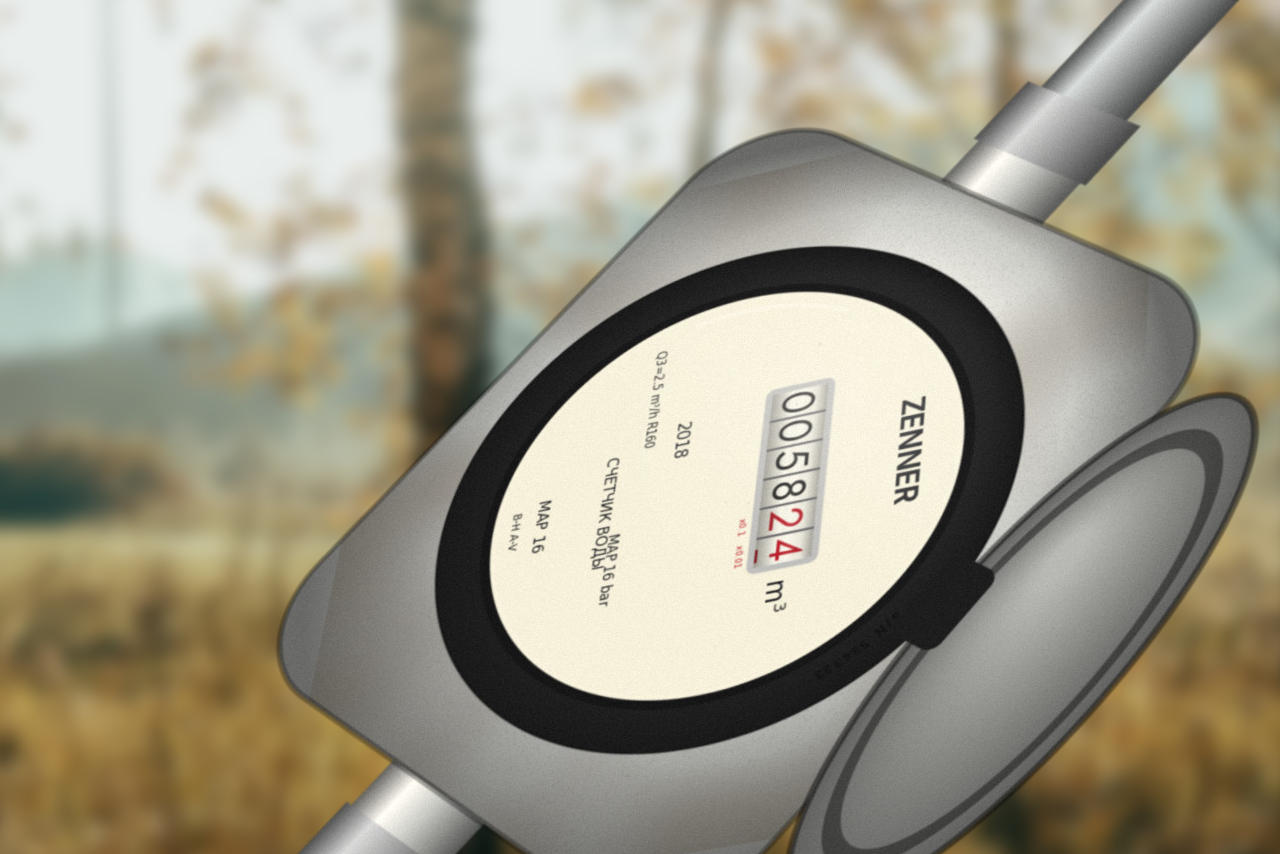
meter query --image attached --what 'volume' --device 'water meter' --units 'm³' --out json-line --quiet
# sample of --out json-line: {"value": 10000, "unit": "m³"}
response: {"value": 58.24, "unit": "m³"}
